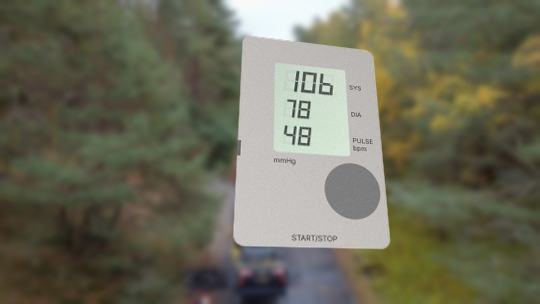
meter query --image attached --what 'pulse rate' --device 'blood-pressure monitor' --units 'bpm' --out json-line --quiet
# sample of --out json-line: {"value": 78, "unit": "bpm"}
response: {"value": 48, "unit": "bpm"}
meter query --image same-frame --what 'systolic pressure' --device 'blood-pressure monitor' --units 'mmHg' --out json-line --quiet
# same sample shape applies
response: {"value": 106, "unit": "mmHg"}
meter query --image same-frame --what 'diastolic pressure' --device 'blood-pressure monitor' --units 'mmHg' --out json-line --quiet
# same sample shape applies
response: {"value": 78, "unit": "mmHg"}
